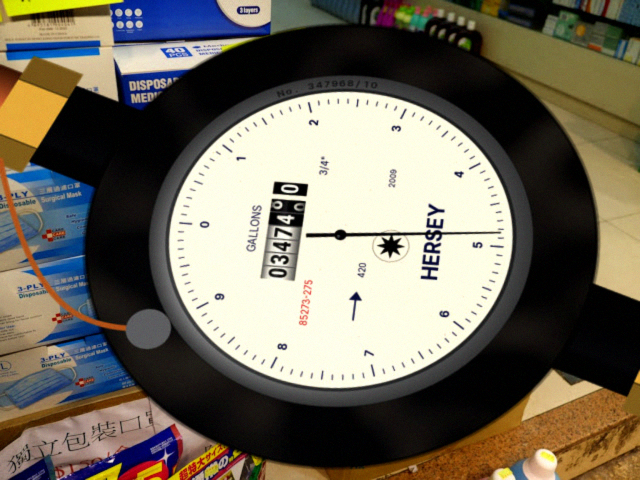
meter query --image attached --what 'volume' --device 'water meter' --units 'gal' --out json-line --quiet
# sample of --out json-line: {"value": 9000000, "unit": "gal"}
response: {"value": 347484.8, "unit": "gal"}
